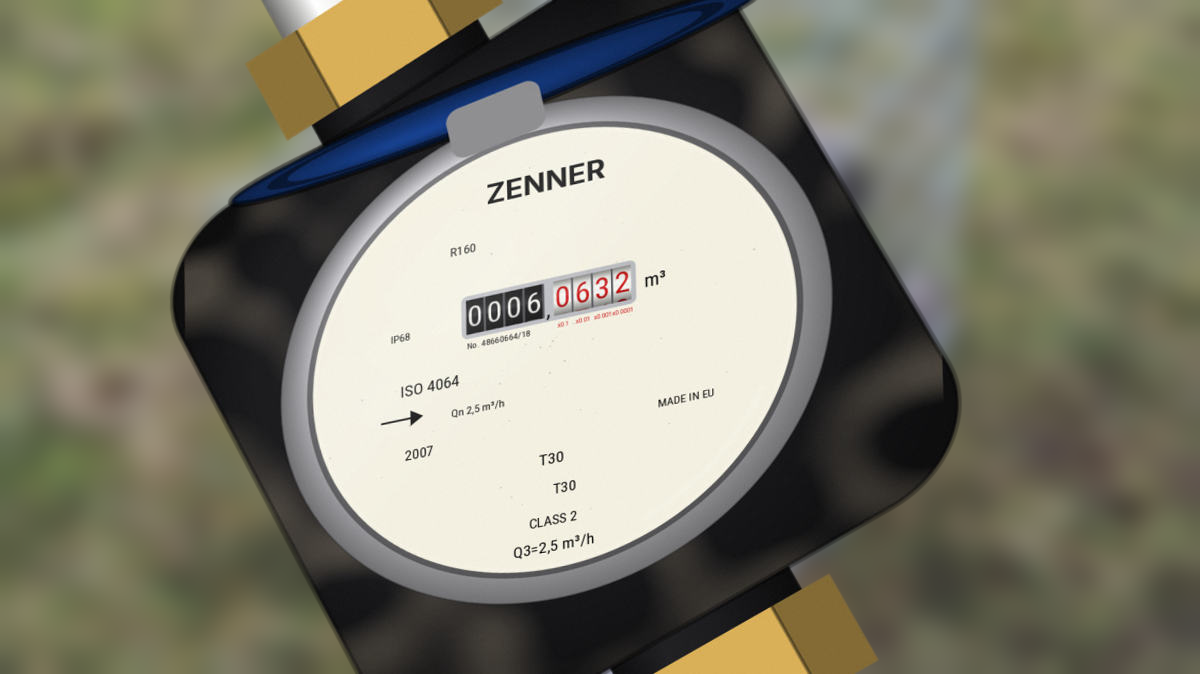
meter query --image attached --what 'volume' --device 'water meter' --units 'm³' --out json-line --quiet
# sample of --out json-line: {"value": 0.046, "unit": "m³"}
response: {"value": 6.0632, "unit": "m³"}
